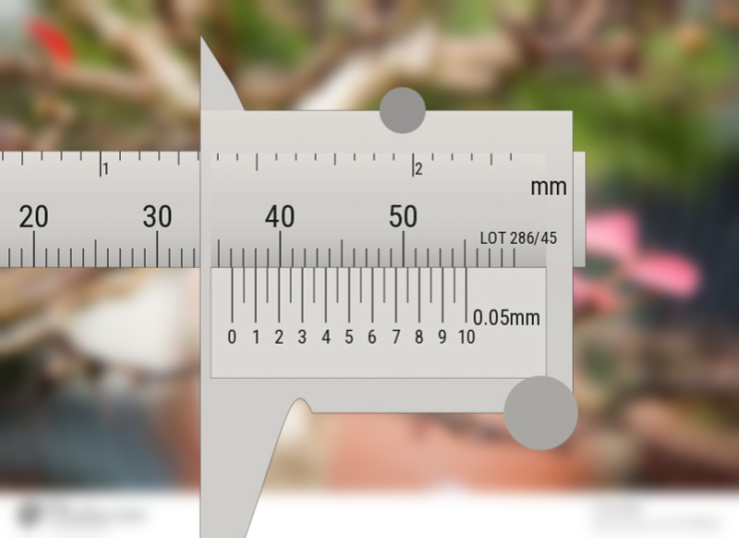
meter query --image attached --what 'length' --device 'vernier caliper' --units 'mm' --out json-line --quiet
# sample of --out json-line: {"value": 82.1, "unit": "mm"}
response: {"value": 36.1, "unit": "mm"}
